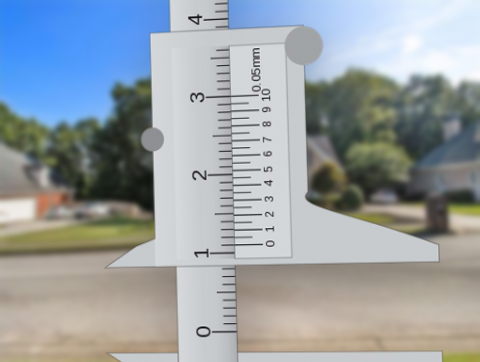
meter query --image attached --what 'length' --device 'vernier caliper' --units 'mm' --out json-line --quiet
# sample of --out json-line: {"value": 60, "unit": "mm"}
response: {"value": 11.0, "unit": "mm"}
